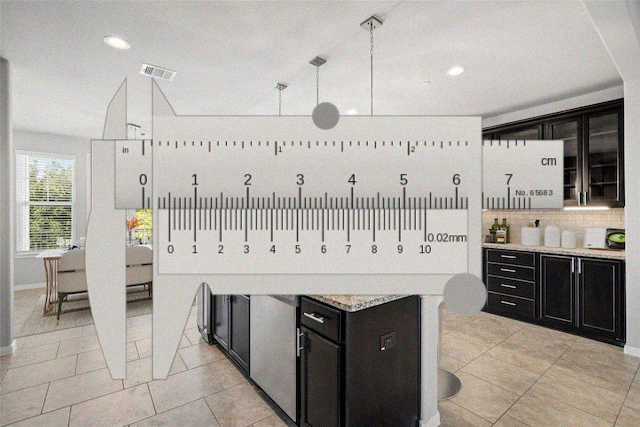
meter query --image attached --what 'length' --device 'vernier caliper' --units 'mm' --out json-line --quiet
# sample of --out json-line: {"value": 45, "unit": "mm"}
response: {"value": 5.0, "unit": "mm"}
